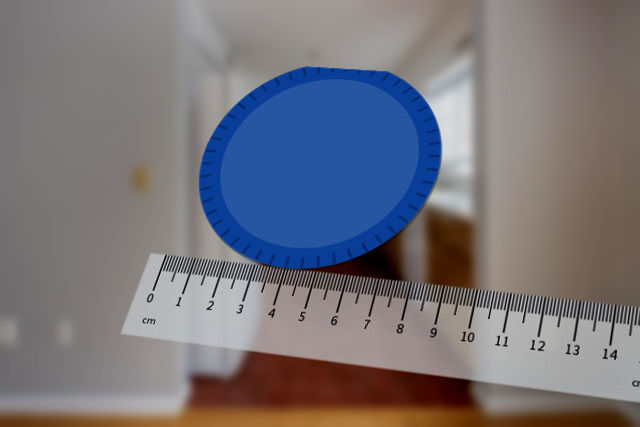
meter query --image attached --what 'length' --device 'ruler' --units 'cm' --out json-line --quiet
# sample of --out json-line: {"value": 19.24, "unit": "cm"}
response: {"value": 8, "unit": "cm"}
